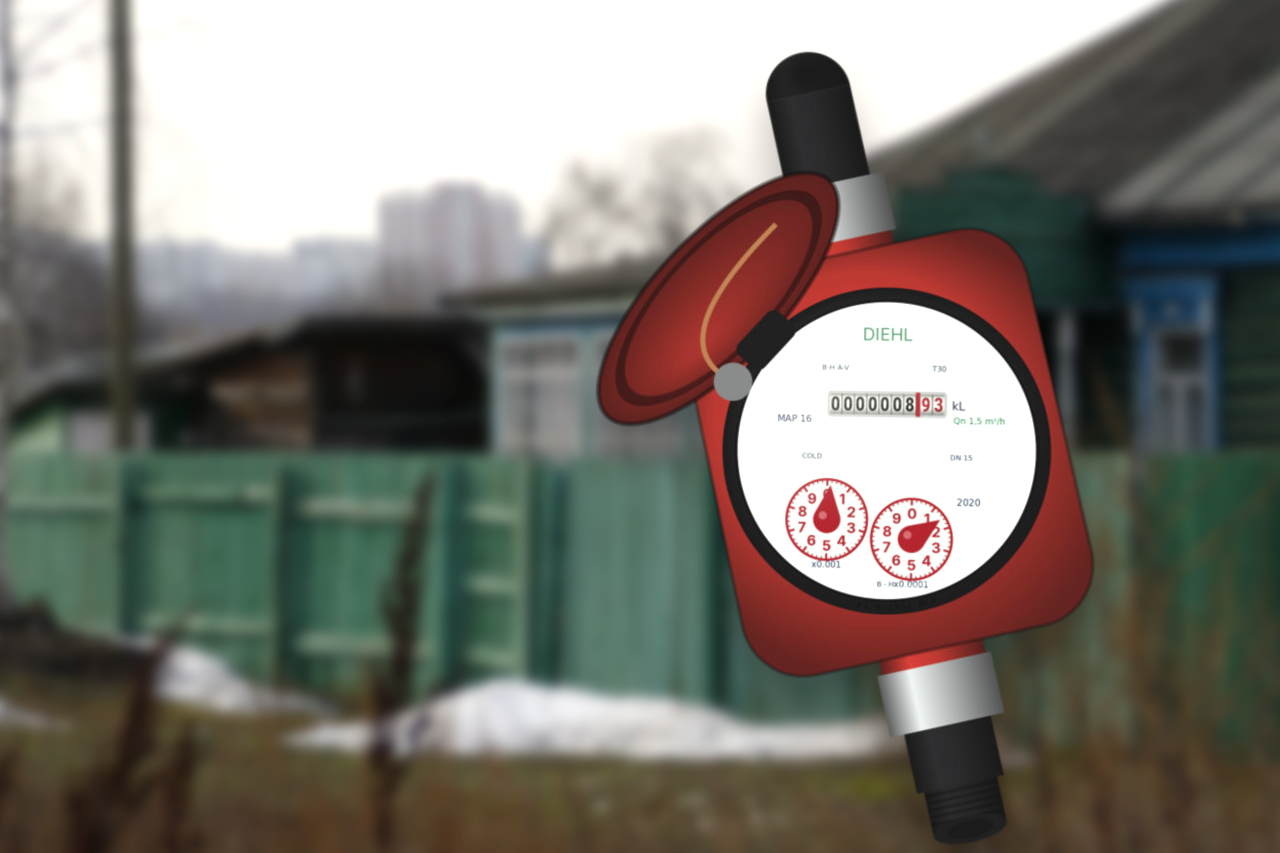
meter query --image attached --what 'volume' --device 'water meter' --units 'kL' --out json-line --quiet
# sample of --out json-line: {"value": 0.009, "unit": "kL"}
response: {"value": 8.9301, "unit": "kL"}
